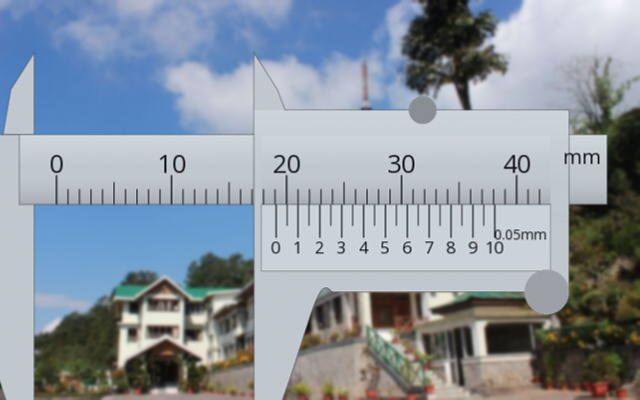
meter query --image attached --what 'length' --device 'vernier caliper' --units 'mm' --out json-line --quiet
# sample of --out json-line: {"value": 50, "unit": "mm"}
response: {"value": 19.1, "unit": "mm"}
